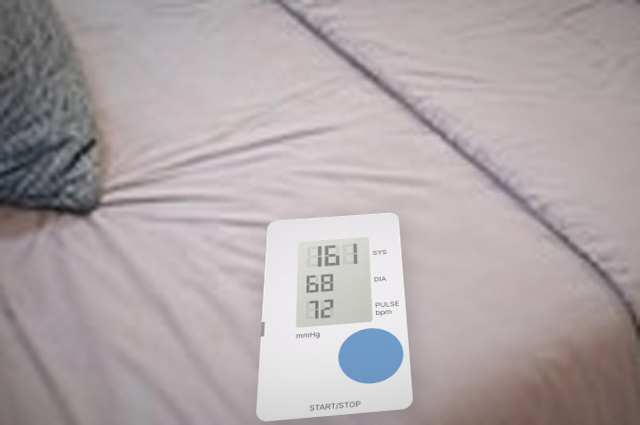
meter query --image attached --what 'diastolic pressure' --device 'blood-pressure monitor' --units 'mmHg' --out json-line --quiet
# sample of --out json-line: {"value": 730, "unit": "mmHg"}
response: {"value": 68, "unit": "mmHg"}
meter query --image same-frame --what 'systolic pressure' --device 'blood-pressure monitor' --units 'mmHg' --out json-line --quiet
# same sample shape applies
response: {"value": 161, "unit": "mmHg"}
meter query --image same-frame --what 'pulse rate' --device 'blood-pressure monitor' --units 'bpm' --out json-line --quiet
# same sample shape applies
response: {"value": 72, "unit": "bpm"}
